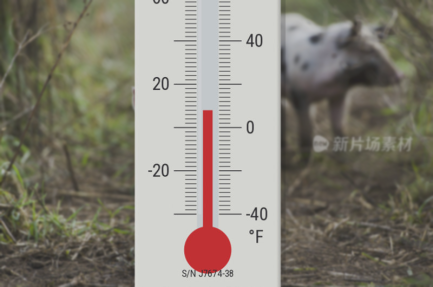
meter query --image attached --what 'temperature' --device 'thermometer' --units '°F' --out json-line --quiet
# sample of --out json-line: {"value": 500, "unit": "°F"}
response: {"value": 8, "unit": "°F"}
